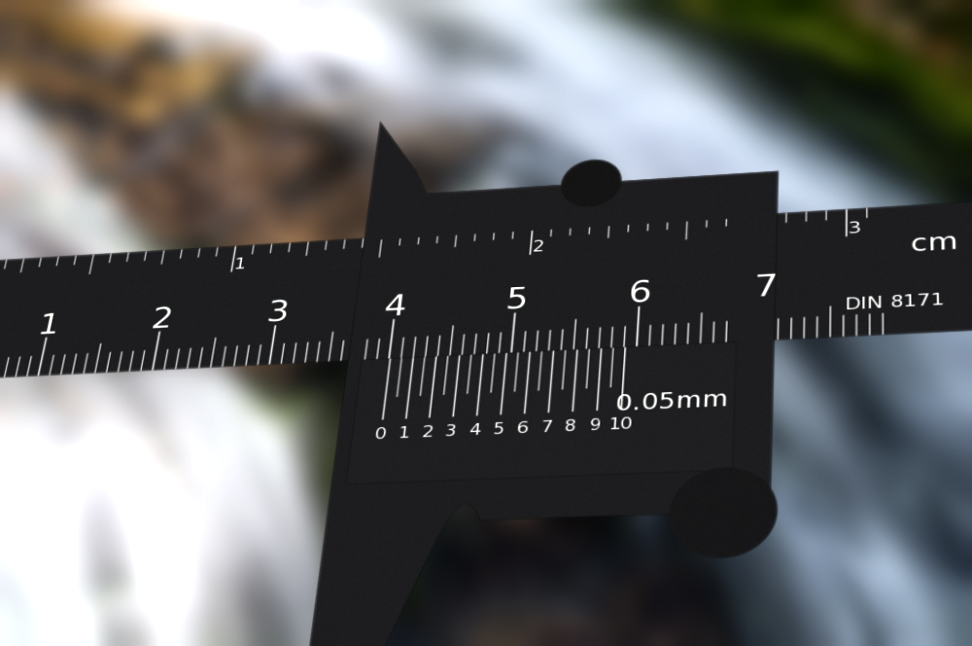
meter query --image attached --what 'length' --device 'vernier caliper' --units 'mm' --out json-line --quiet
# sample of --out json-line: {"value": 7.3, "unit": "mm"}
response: {"value": 40.1, "unit": "mm"}
